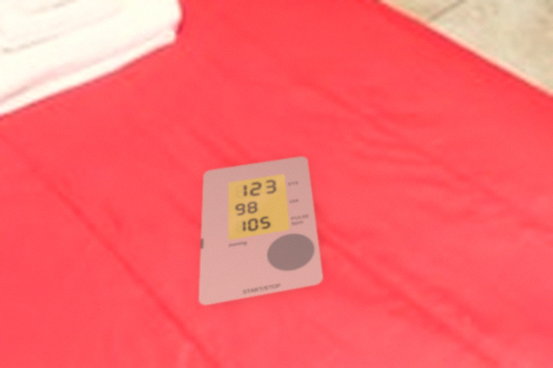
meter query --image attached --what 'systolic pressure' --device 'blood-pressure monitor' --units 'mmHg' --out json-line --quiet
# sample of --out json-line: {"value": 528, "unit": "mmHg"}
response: {"value": 123, "unit": "mmHg"}
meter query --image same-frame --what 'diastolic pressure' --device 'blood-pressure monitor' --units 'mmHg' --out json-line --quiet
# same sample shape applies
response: {"value": 98, "unit": "mmHg"}
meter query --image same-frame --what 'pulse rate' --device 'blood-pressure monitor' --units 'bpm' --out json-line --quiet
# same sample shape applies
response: {"value": 105, "unit": "bpm"}
